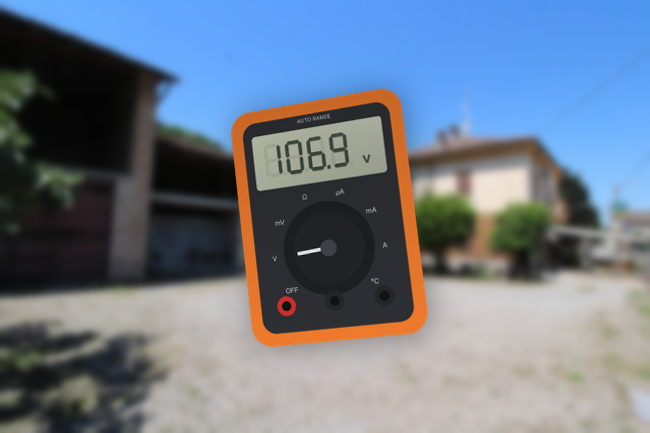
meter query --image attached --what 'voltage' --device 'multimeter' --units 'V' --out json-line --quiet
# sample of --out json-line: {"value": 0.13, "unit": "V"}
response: {"value": 106.9, "unit": "V"}
